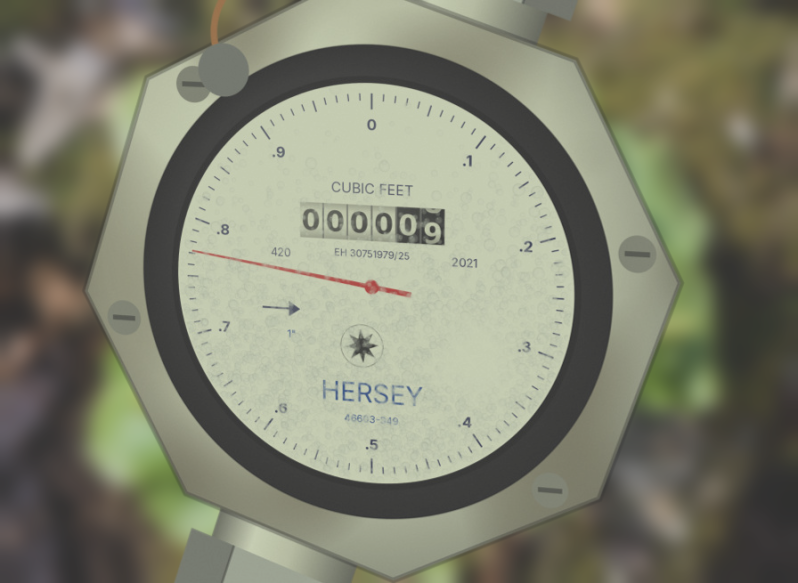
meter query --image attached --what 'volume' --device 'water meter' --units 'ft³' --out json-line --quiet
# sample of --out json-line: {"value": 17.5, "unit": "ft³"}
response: {"value": 8.77, "unit": "ft³"}
